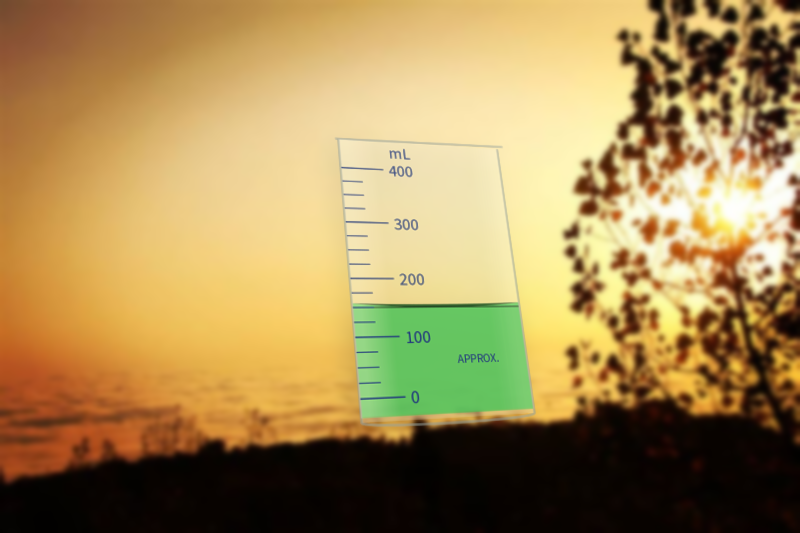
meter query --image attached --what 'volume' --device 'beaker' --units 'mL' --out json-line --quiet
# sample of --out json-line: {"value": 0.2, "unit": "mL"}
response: {"value": 150, "unit": "mL"}
